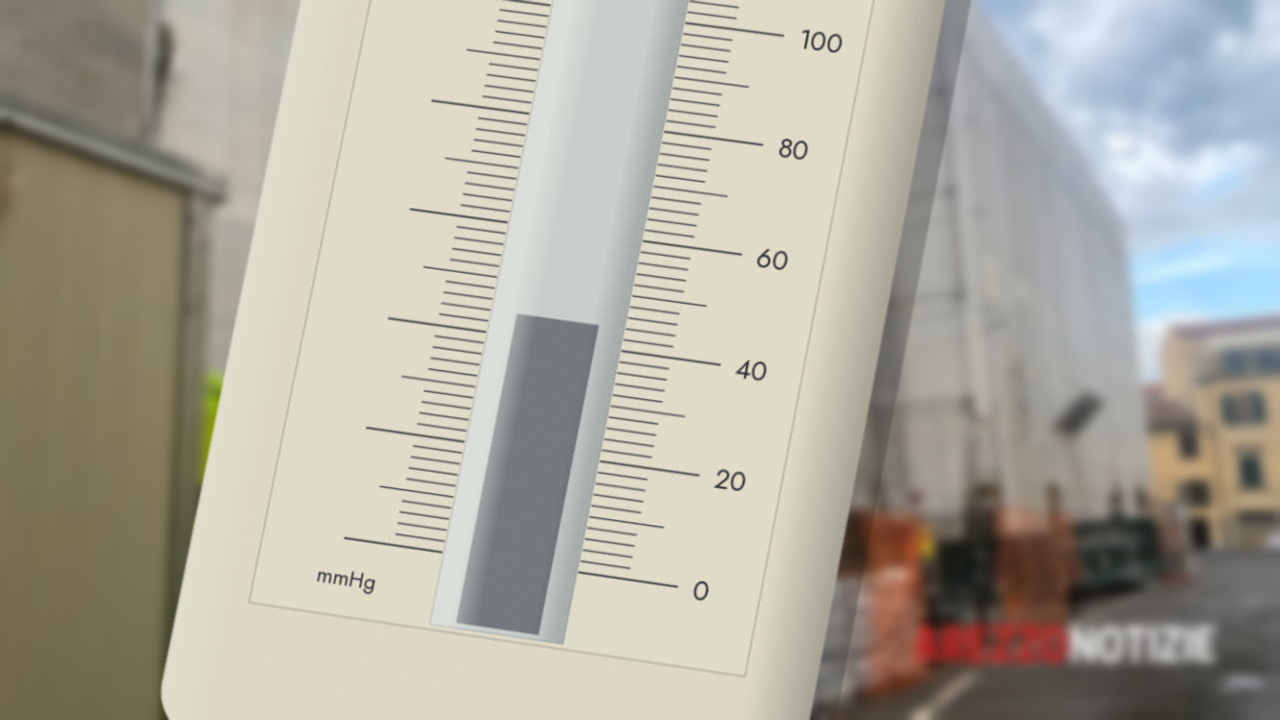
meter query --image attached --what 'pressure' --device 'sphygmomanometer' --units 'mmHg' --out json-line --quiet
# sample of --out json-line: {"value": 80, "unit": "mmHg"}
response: {"value": 44, "unit": "mmHg"}
